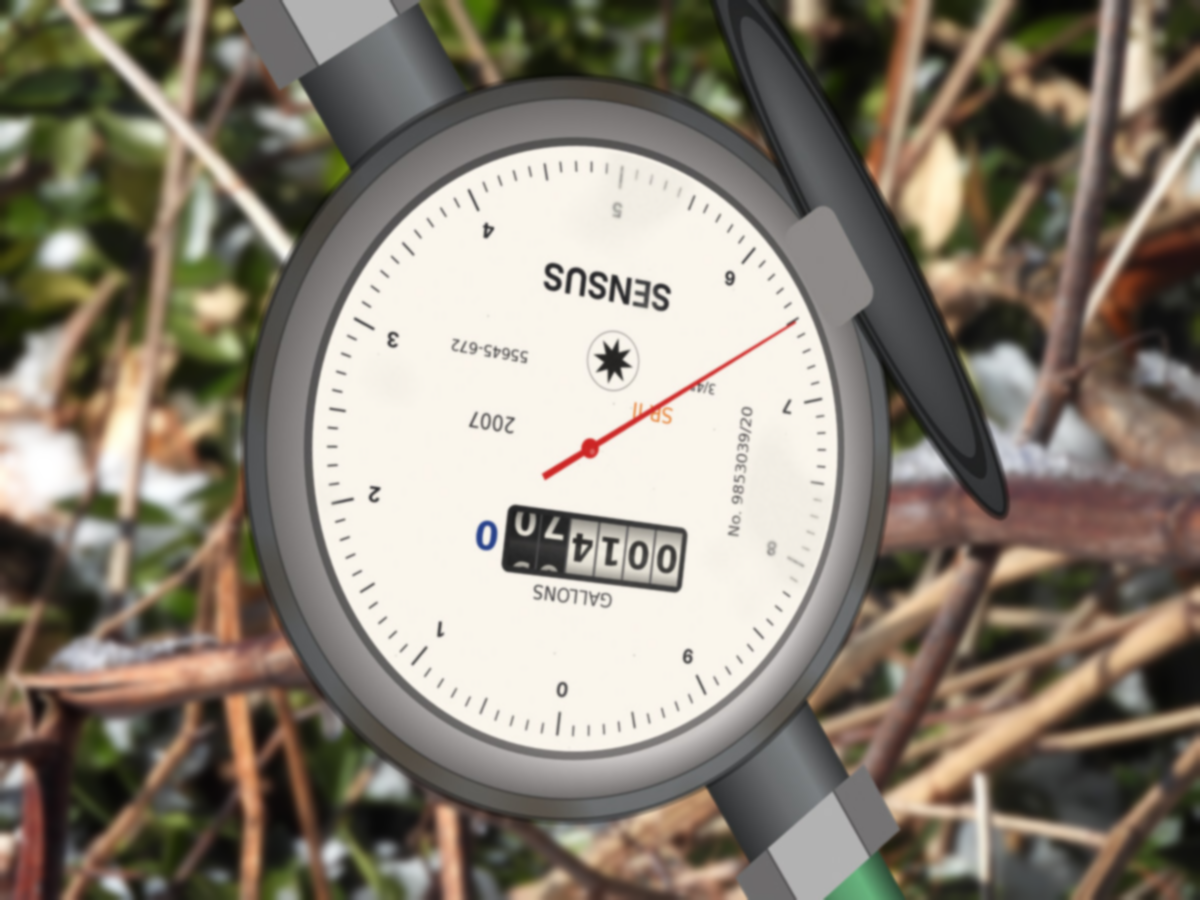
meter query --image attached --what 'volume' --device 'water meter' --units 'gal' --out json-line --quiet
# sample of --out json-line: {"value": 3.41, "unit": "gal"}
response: {"value": 14696.5, "unit": "gal"}
